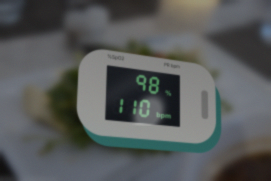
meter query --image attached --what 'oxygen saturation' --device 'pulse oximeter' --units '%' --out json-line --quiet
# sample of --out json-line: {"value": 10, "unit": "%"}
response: {"value": 98, "unit": "%"}
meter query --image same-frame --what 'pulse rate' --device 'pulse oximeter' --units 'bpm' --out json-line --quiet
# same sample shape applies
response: {"value": 110, "unit": "bpm"}
